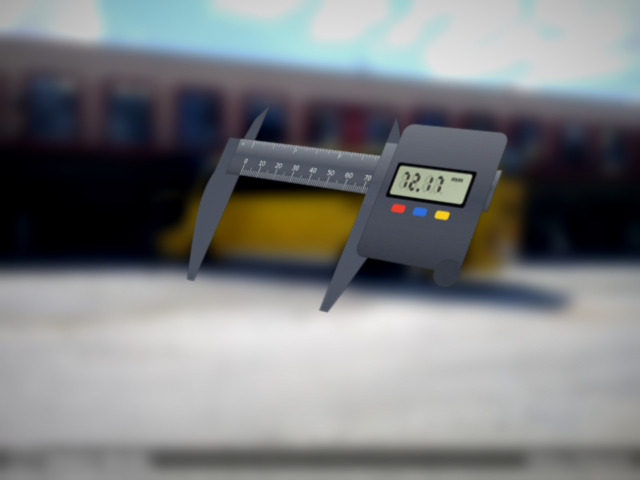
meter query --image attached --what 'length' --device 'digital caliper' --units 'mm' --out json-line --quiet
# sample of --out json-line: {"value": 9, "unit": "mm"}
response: {"value": 72.17, "unit": "mm"}
